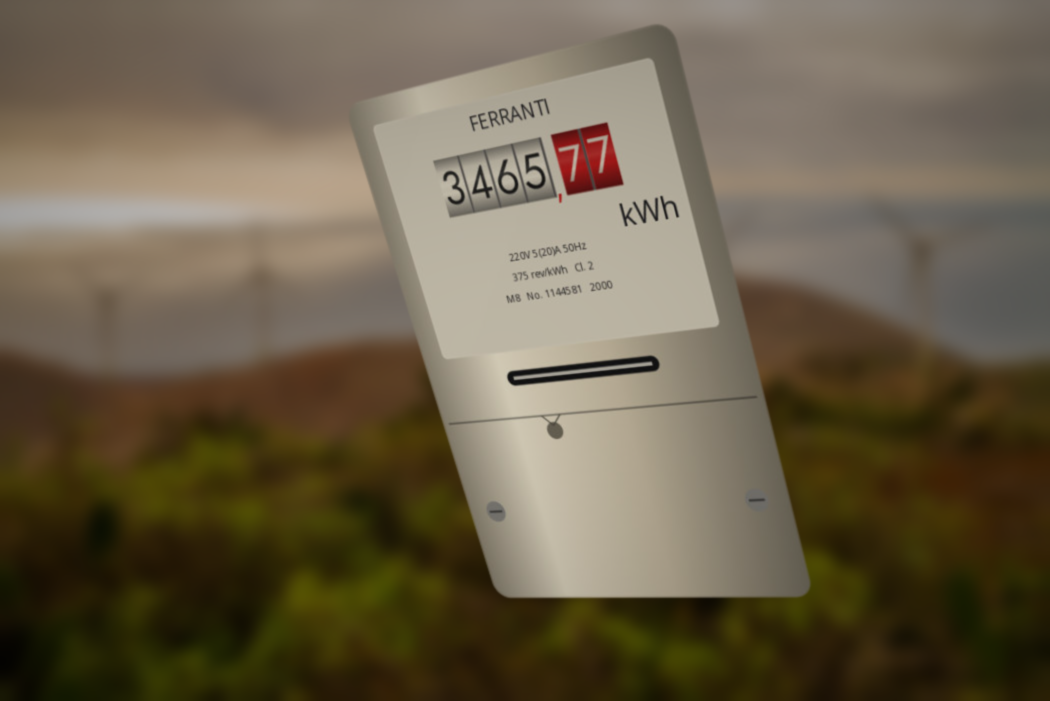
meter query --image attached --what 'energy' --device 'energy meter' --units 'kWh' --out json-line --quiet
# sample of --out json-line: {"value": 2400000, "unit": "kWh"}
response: {"value": 3465.77, "unit": "kWh"}
